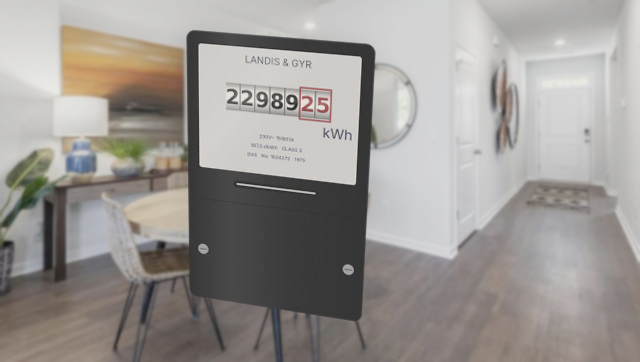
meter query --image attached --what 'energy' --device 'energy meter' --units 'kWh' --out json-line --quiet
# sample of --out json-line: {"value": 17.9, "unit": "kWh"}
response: {"value": 22989.25, "unit": "kWh"}
